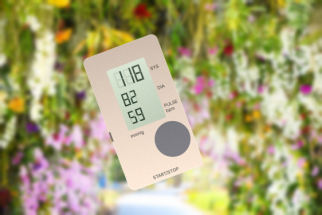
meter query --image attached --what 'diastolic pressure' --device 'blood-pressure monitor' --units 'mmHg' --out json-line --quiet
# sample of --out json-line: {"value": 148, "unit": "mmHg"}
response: {"value": 82, "unit": "mmHg"}
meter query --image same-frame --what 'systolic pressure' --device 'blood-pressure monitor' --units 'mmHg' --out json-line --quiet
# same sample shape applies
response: {"value": 118, "unit": "mmHg"}
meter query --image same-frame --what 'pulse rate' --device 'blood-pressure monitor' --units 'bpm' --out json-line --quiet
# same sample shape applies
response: {"value": 59, "unit": "bpm"}
